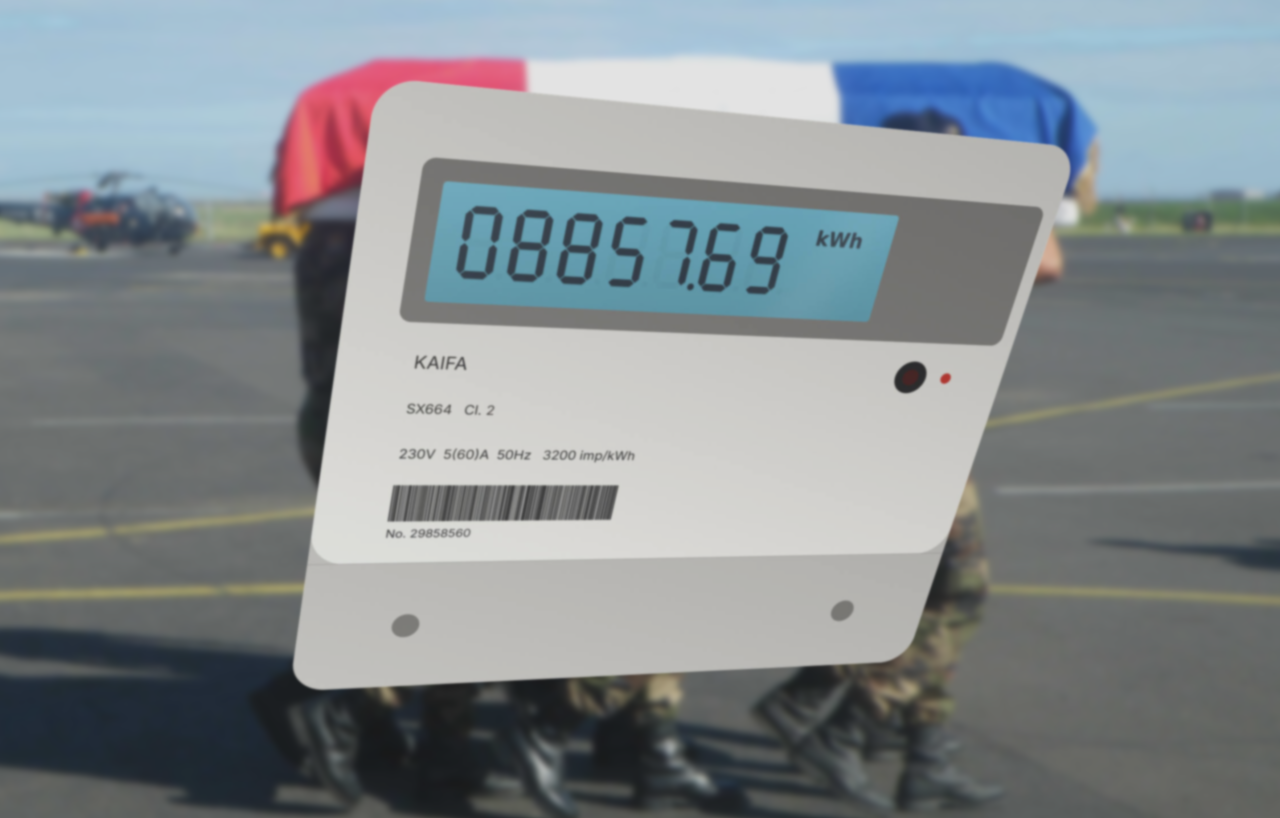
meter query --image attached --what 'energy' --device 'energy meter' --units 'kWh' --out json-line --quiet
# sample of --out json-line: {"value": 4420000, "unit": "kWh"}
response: {"value": 8857.69, "unit": "kWh"}
